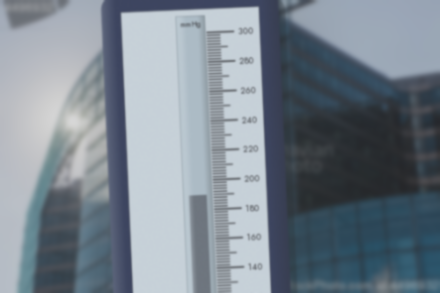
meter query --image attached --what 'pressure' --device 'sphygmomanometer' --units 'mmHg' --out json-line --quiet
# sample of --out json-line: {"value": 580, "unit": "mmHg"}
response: {"value": 190, "unit": "mmHg"}
